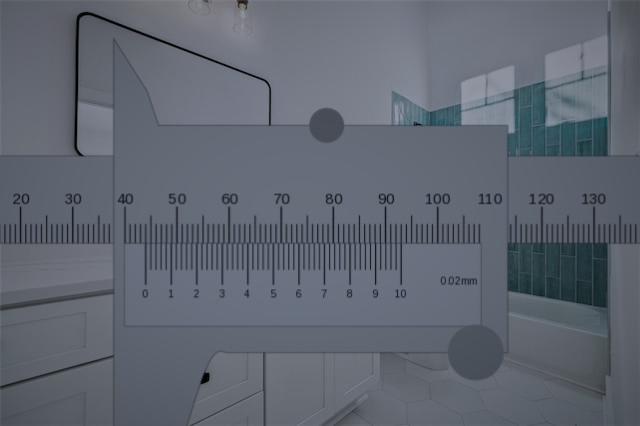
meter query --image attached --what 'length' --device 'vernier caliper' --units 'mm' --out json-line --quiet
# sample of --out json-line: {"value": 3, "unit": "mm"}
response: {"value": 44.0, "unit": "mm"}
